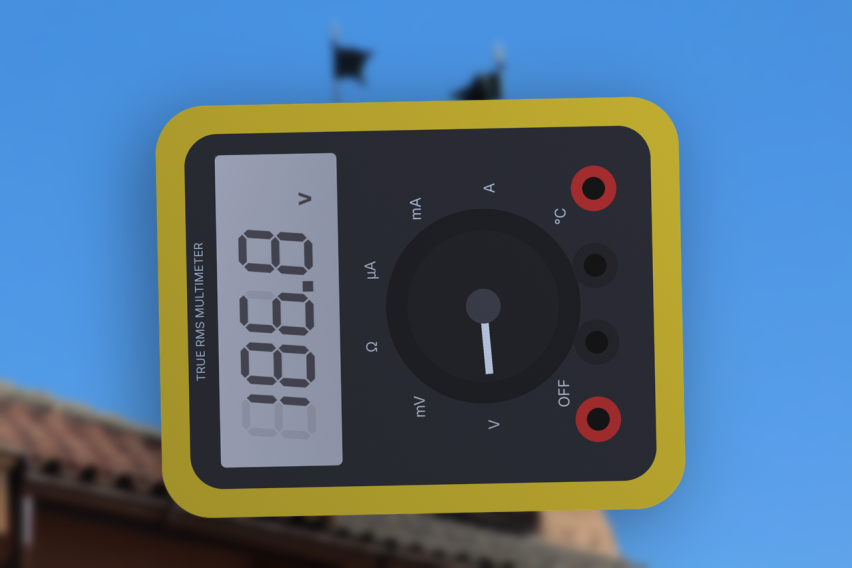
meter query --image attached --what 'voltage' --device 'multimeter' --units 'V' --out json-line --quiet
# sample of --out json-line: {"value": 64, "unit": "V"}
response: {"value": 186.8, "unit": "V"}
